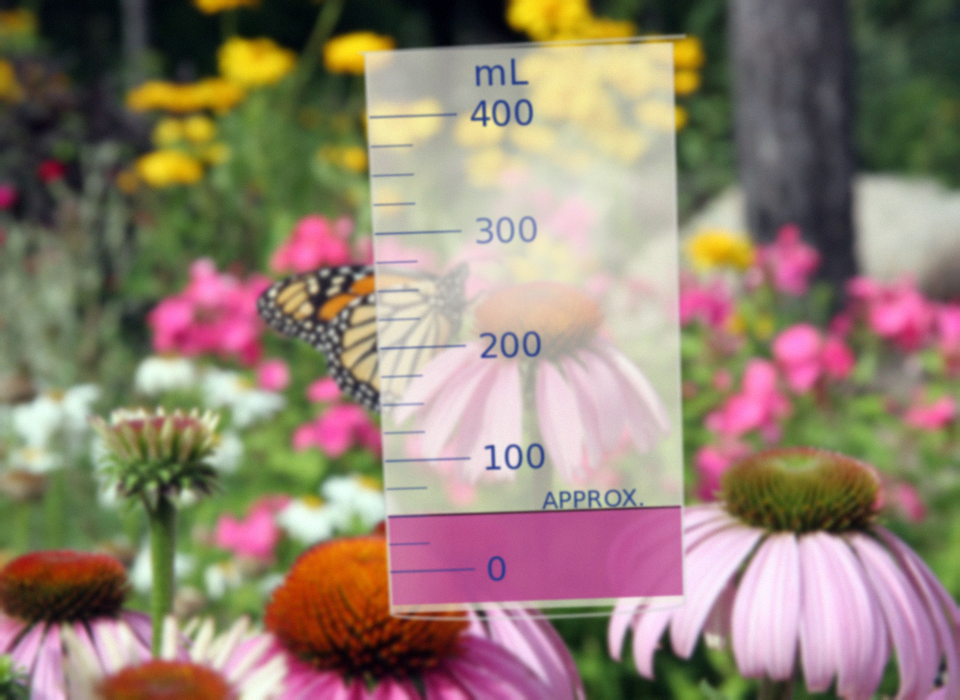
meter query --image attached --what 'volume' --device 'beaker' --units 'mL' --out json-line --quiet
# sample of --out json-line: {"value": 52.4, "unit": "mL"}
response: {"value": 50, "unit": "mL"}
